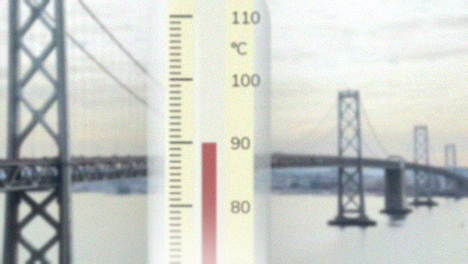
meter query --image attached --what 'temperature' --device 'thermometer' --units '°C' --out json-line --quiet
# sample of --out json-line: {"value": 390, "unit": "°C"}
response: {"value": 90, "unit": "°C"}
